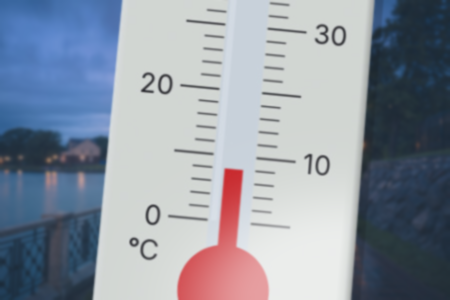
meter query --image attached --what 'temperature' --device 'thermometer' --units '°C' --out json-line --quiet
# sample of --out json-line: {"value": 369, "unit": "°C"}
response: {"value": 8, "unit": "°C"}
